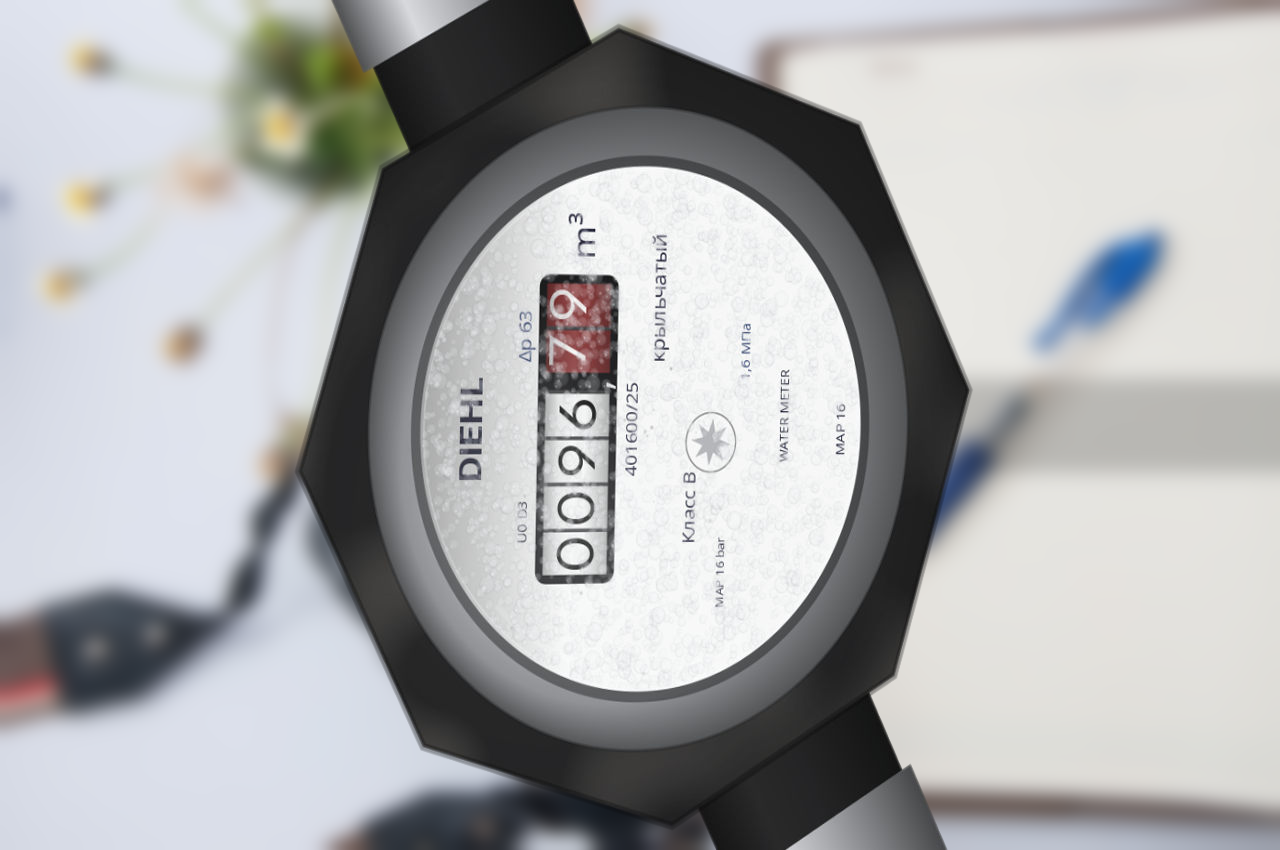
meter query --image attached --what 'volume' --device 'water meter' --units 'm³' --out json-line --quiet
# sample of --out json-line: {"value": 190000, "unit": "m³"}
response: {"value": 96.79, "unit": "m³"}
